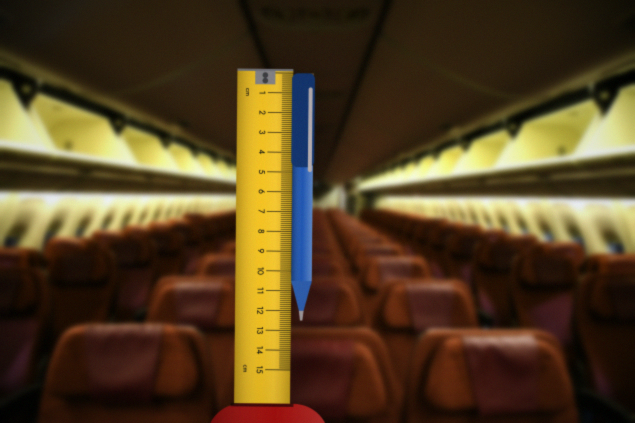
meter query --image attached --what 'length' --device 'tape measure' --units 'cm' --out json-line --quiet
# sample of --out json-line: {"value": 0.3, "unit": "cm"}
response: {"value": 12.5, "unit": "cm"}
